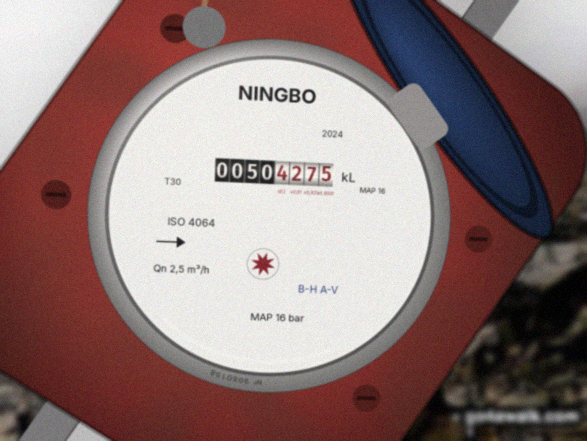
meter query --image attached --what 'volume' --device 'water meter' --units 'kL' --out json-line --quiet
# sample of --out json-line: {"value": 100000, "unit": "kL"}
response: {"value": 50.4275, "unit": "kL"}
